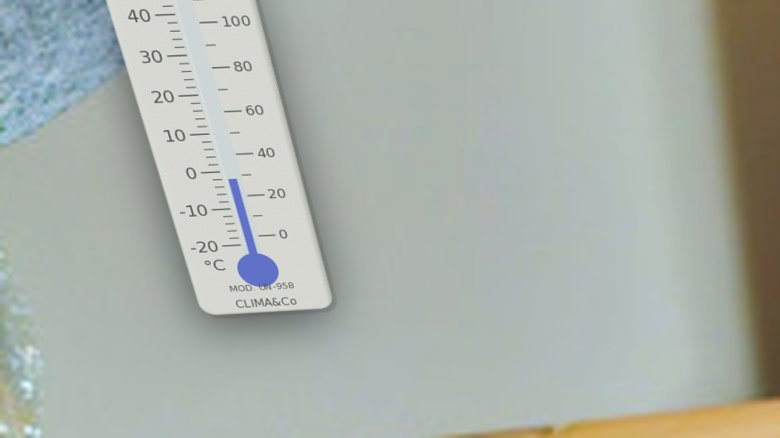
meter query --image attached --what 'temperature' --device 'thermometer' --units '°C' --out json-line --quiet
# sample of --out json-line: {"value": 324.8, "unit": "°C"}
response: {"value": -2, "unit": "°C"}
